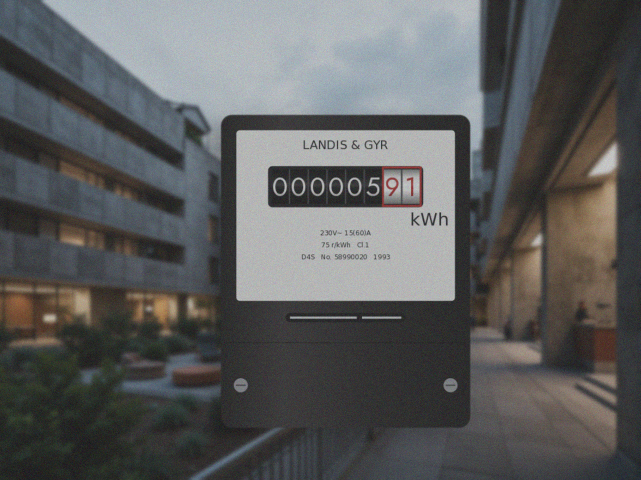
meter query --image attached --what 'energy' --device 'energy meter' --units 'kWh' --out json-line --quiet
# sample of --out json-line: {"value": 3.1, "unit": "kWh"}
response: {"value": 5.91, "unit": "kWh"}
